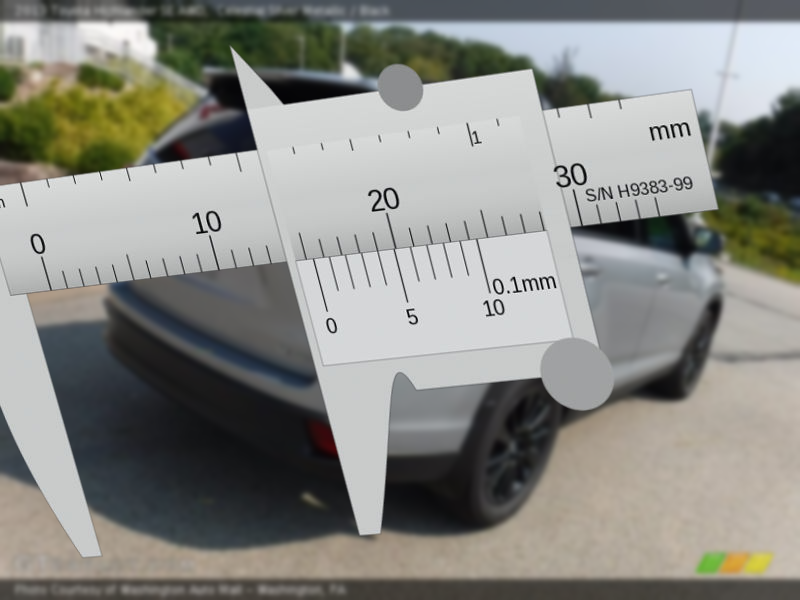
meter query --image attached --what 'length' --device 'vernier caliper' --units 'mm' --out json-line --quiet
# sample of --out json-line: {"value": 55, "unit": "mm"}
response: {"value": 15.4, "unit": "mm"}
